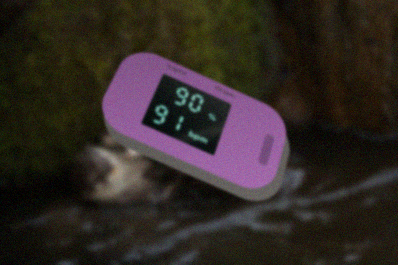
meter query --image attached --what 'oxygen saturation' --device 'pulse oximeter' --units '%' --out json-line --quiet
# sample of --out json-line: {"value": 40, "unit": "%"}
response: {"value": 90, "unit": "%"}
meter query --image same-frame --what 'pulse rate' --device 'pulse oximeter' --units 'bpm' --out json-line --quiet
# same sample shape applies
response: {"value": 91, "unit": "bpm"}
